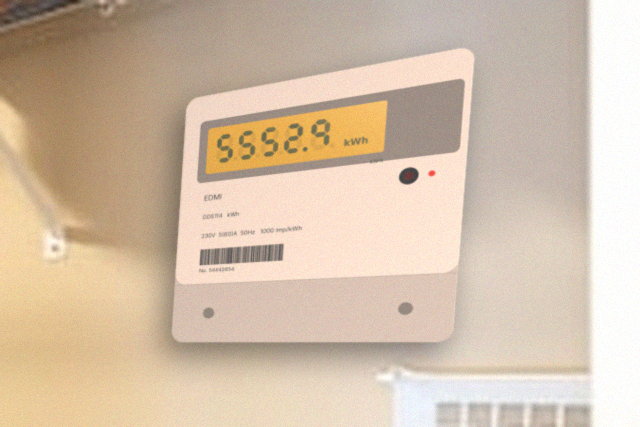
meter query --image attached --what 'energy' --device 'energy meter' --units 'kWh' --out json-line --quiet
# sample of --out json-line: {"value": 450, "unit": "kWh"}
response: {"value": 5552.9, "unit": "kWh"}
